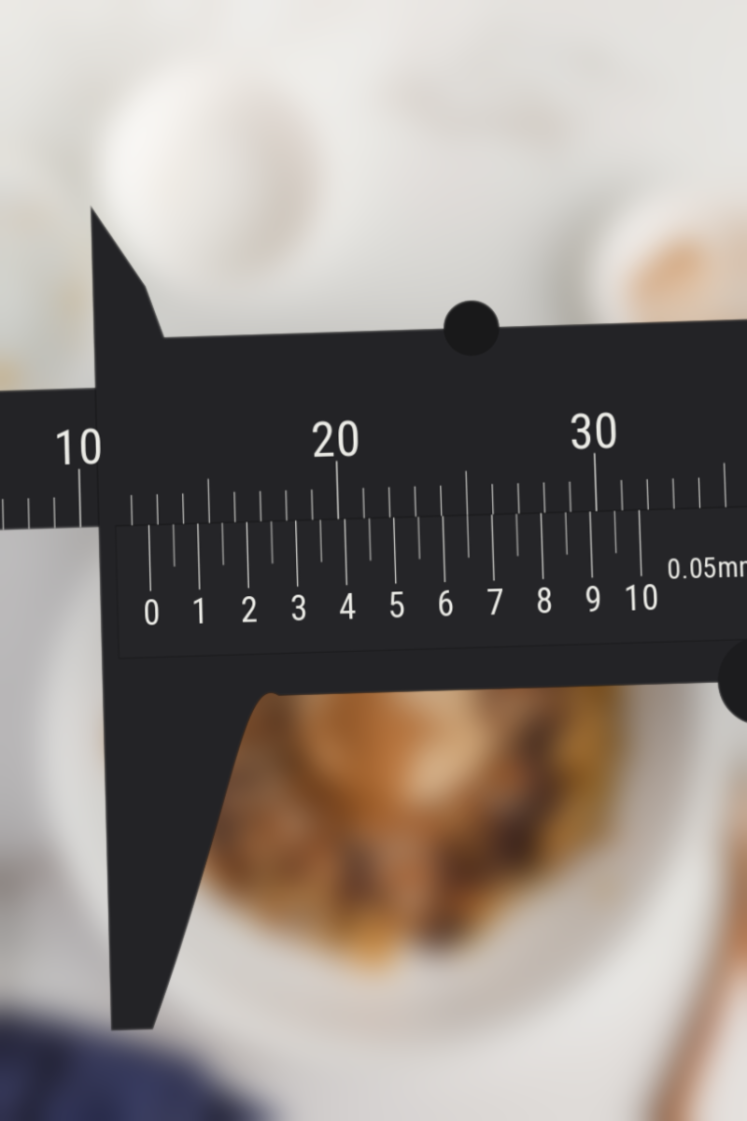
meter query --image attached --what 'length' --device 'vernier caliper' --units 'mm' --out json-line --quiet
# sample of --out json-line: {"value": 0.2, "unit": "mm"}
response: {"value": 12.65, "unit": "mm"}
